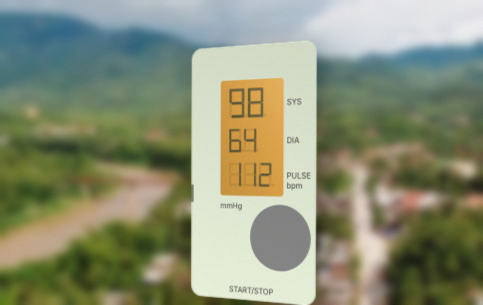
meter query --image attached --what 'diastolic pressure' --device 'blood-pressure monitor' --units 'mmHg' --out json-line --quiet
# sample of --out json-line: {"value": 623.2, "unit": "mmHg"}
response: {"value": 64, "unit": "mmHg"}
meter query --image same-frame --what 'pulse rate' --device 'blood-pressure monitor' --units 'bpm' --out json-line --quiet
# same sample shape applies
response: {"value": 112, "unit": "bpm"}
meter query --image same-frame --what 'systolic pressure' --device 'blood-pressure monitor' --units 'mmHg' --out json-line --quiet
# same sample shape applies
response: {"value": 98, "unit": "mmHg"}
